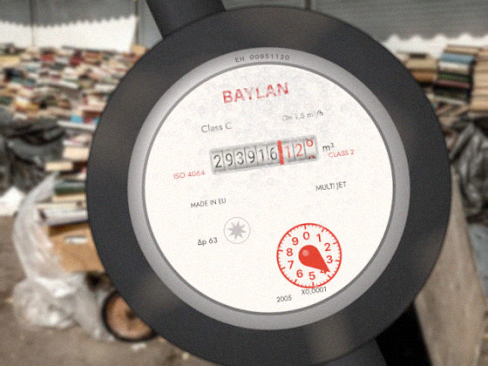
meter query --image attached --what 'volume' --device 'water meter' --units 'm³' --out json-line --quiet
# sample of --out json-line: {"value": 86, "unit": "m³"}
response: {"value": 293916.1283, "unit": "m³"}
